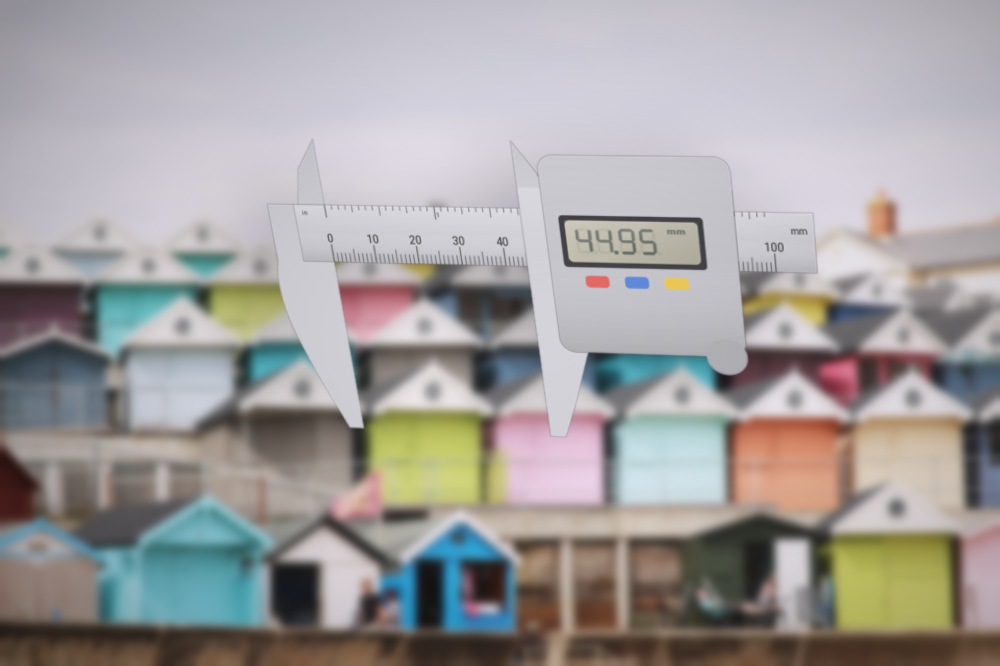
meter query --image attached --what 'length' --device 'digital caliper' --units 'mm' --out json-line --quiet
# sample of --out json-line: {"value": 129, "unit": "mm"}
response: {"value": 44.95, "unit": "mm"}
